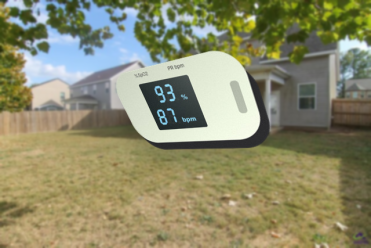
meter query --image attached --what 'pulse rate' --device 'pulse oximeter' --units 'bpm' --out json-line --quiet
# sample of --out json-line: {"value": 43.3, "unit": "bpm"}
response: {"value": 87, "unit": "bpm"}
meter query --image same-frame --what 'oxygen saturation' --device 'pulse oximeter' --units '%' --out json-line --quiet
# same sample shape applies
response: {"value": 93, "unit": "%"}
